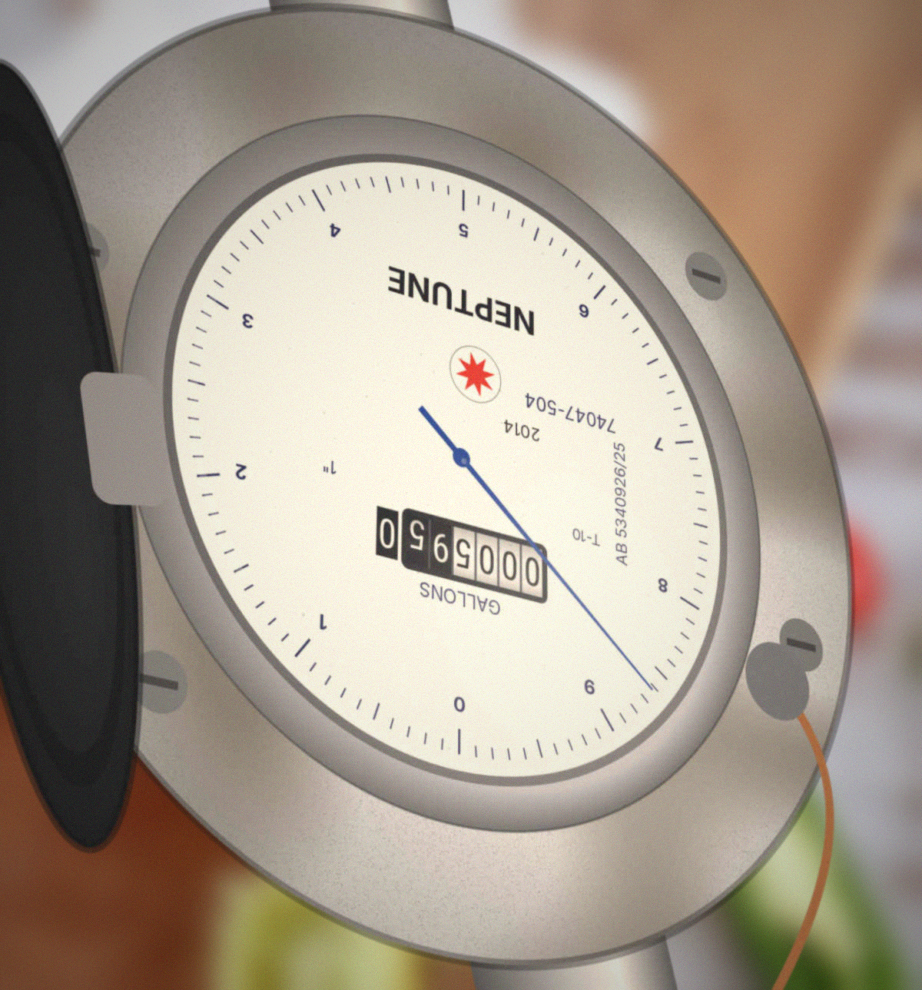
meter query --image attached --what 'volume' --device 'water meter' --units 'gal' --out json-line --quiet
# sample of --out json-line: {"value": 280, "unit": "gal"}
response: {"value": 5948.6, "unit": "gal"}
